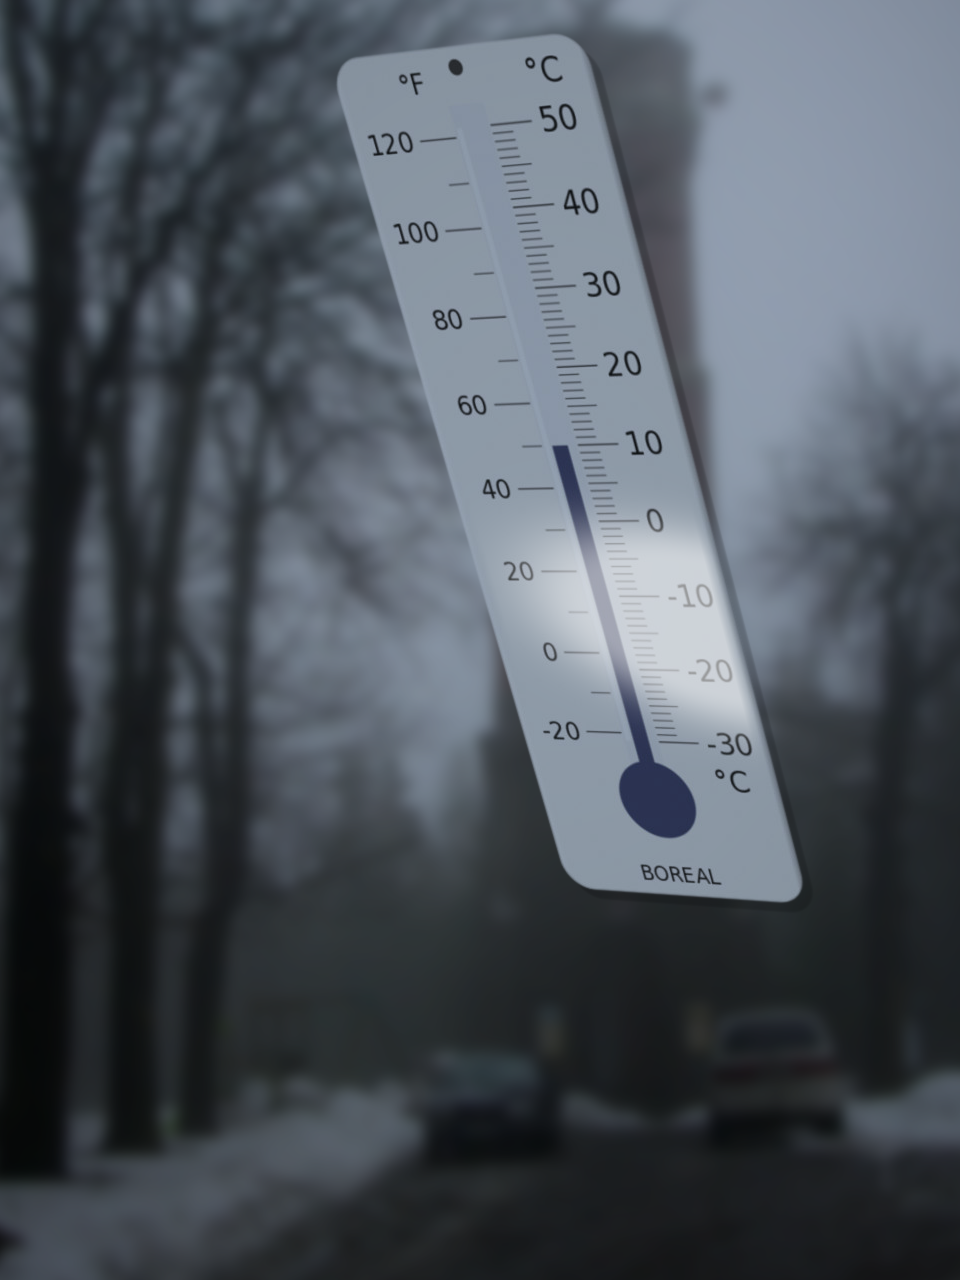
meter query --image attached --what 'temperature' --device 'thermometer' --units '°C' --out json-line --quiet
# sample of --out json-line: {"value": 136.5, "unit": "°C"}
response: {"value": 10, "unit": "°C"}
